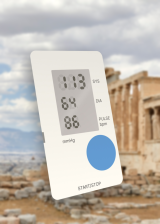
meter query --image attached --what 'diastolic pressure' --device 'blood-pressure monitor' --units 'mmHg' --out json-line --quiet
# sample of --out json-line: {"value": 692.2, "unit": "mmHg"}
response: {"value": 64, "unit": "mmHg"}
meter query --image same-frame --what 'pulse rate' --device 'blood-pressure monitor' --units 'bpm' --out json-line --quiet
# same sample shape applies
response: {"value": 86, "unit": "bpm"}
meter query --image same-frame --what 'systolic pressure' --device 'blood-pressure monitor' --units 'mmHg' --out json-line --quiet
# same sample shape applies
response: {"value": 113, "unit": "mmHg"}
